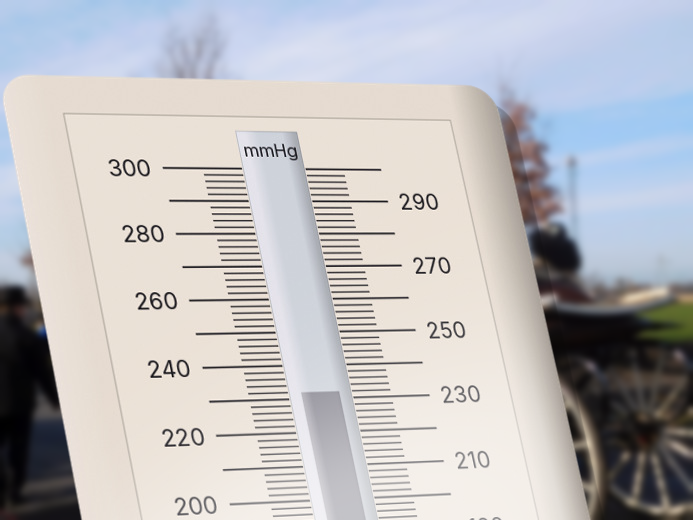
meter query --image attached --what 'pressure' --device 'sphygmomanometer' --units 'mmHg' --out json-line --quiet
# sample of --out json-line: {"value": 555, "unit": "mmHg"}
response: {"value": 232, "unit": "mmHg"}
